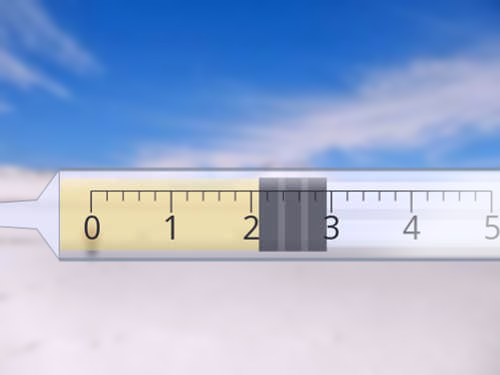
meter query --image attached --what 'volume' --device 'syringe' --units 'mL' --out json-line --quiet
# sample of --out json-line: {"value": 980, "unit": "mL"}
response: {"value": 2.1, "unit": "mL"}
